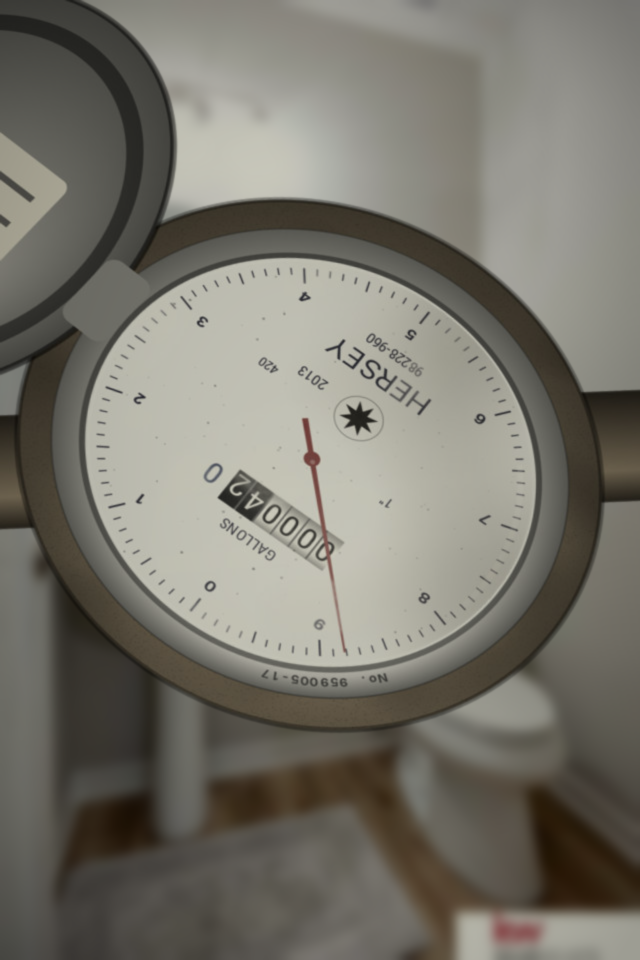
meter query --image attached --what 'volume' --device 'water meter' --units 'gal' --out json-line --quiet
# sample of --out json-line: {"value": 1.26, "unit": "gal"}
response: {"value": 418.8, "unit": "gal"}
